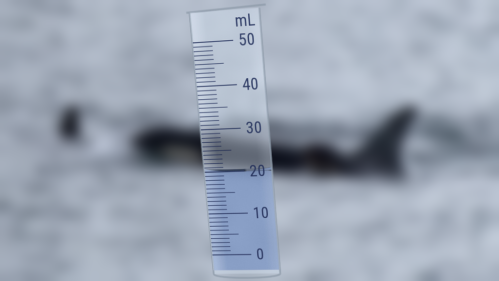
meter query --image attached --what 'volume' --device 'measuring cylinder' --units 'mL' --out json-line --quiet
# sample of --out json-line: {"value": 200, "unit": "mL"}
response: {"value": 20, "unit": "mL"}
